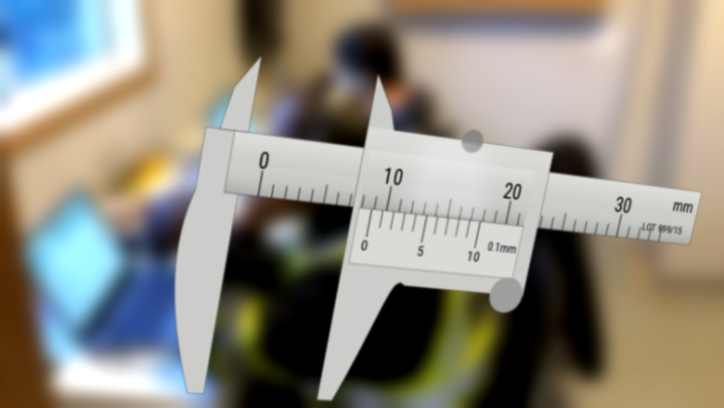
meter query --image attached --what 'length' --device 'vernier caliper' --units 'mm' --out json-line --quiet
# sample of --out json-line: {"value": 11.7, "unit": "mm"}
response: {"value": 8.8, "unit": "mm"}
